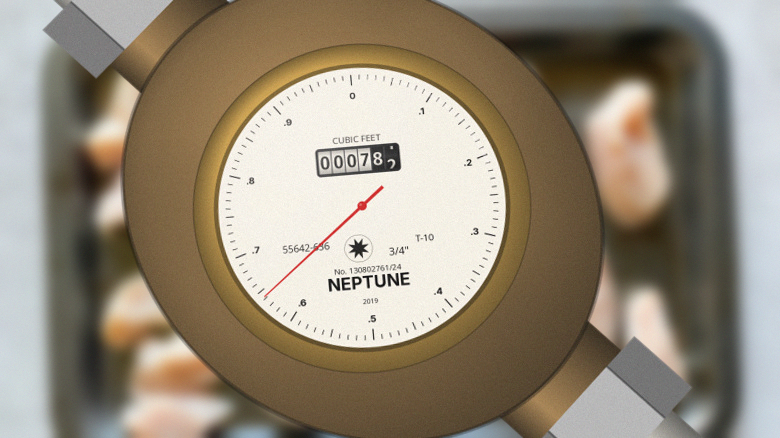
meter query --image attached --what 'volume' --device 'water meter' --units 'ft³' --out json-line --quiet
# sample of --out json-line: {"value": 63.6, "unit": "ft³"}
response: {"value": 781.64, "unit": "ft³"}
